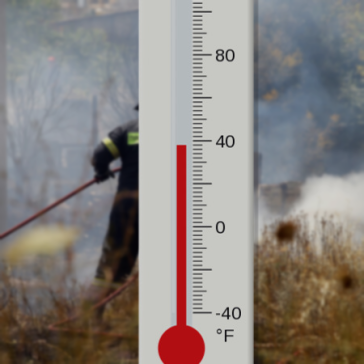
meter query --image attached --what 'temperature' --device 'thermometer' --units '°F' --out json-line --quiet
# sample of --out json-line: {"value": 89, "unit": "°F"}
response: {"value": 38, "unit": "°F"}
